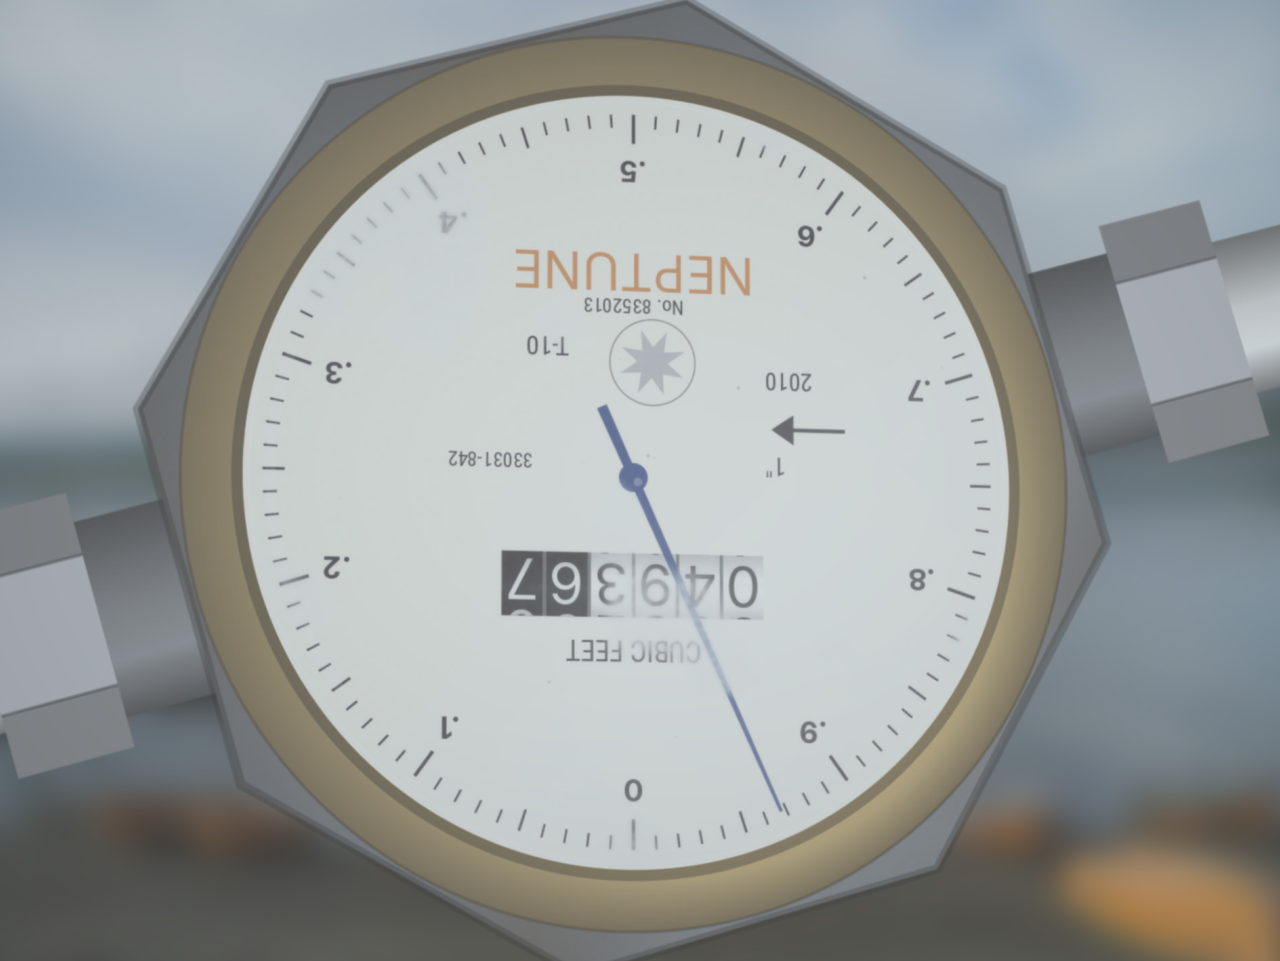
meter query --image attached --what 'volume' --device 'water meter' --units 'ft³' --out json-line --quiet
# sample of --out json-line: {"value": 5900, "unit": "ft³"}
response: {"value": 49366.93, "unit": "ft³"}
